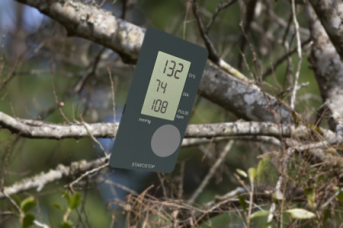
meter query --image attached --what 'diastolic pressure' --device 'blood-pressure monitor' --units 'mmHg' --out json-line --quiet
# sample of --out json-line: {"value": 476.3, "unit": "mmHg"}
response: {"value": 74, "unit": "mmHg"}
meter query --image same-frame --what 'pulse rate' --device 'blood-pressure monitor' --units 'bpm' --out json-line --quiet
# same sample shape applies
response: {"value": 108, "unit": "bpm"}
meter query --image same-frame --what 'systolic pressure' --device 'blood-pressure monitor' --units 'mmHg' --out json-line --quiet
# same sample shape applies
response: {"value": 132, "unit": "mmHg"}
